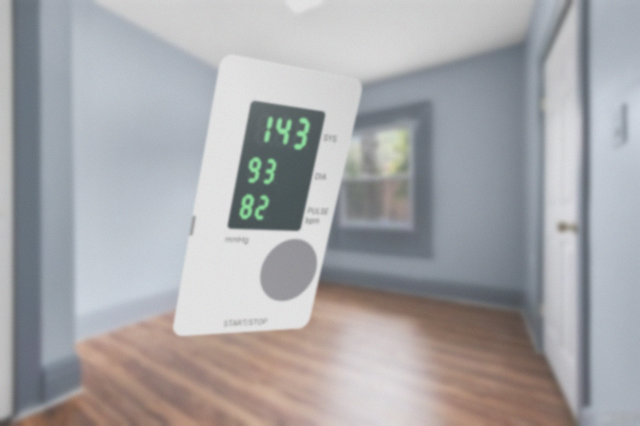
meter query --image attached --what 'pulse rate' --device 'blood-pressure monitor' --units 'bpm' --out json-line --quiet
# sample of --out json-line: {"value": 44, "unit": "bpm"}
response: {"value": 82, "unit": "bpm"}
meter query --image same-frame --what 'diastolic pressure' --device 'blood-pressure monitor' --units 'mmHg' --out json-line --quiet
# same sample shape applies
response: {"value": 93, "unit": "mmHg"}
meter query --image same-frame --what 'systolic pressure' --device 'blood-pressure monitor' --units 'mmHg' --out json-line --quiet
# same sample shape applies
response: {"value": 143, "unit": "mmHg"}
